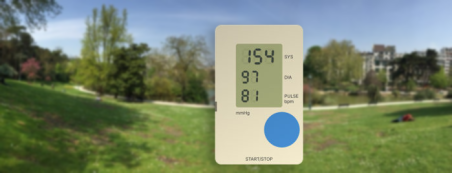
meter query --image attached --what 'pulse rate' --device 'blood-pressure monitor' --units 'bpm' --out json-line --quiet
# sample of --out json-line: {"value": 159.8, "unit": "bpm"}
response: {"value": 81, "unit": "bpm"}
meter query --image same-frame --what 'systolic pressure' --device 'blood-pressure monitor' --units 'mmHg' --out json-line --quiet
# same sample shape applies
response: {"value": 154, "unit": "mmHg"}
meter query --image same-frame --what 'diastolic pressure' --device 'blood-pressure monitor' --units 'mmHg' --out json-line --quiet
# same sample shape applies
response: {"value": 97, "unit": "mmHg"}
